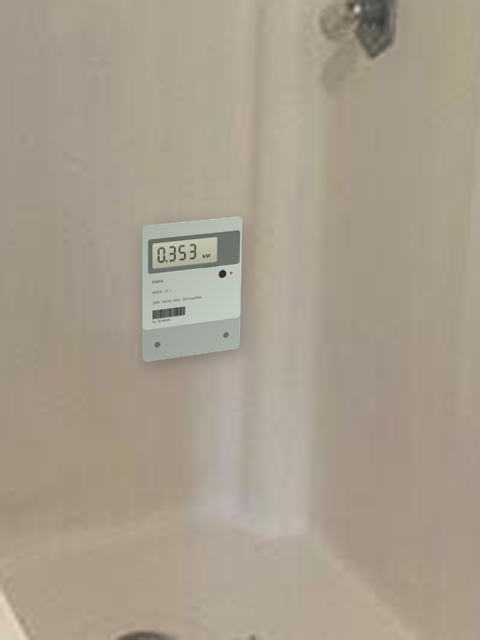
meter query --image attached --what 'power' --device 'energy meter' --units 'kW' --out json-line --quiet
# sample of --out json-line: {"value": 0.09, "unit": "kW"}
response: {"value": 0.353, "unit": "kW"}
